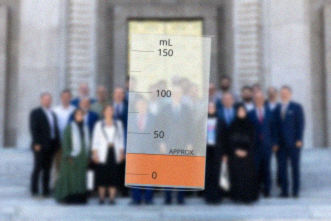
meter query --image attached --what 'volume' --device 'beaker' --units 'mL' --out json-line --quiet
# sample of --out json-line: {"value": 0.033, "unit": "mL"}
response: {"value": 25, "unit": "mL"}
